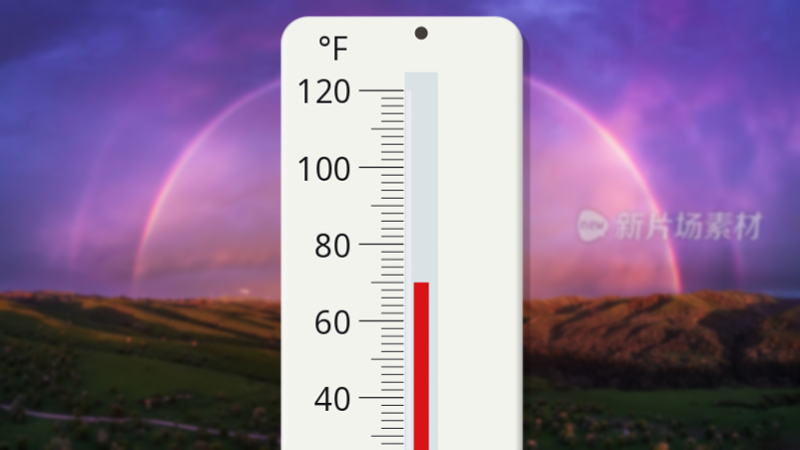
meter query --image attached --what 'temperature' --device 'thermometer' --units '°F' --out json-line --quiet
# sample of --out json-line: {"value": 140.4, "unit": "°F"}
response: {"value": 70, "unit": "°F"}
